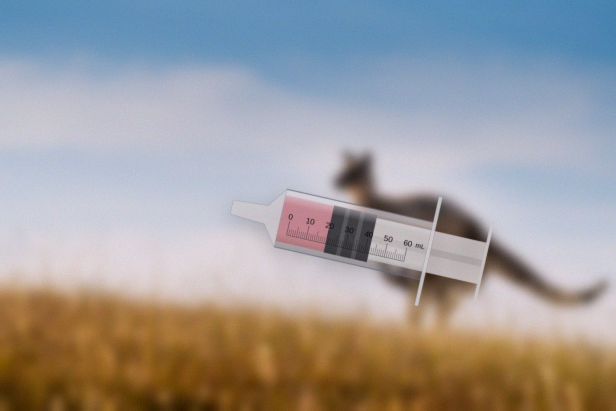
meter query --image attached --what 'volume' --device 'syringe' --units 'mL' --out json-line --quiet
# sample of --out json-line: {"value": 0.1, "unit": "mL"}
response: {"value": 20, "unit": "mL"}
